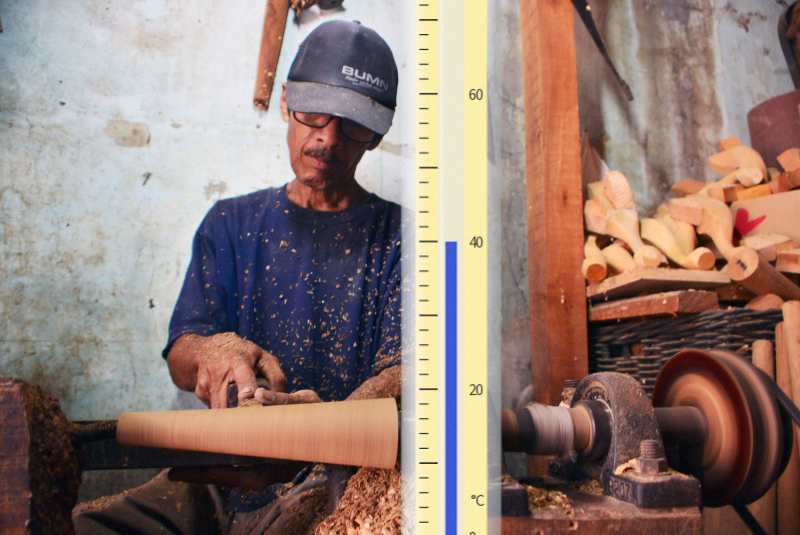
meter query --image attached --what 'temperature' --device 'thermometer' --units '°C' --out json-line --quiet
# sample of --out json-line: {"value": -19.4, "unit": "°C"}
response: {"value": 40, "unit": "°C"}
